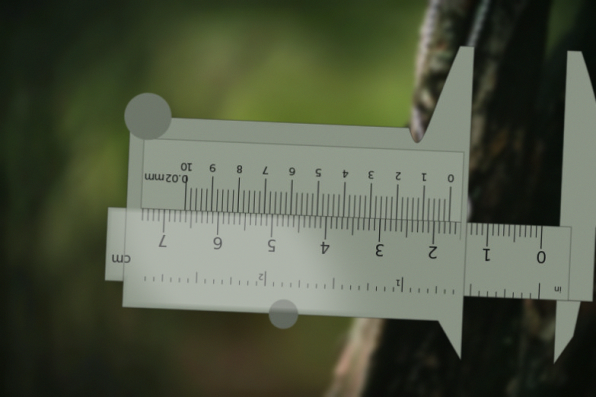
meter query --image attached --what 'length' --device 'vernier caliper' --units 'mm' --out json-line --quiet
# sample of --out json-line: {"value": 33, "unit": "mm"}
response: {"value": 17.2, "unit": "mm"}
